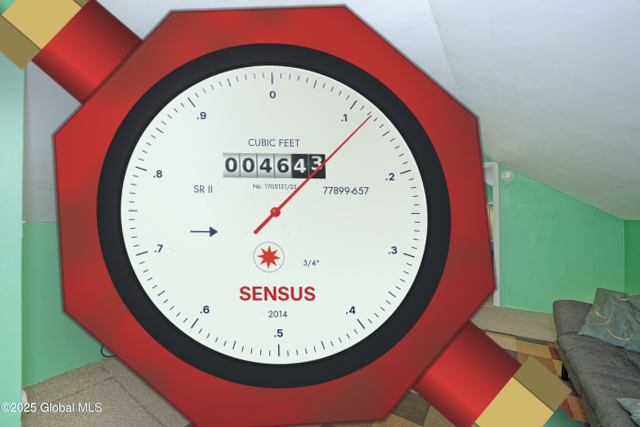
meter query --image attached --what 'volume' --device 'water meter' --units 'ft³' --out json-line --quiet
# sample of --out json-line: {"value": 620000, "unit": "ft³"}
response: {"value": 4643.12, "unit": "ft³"}
